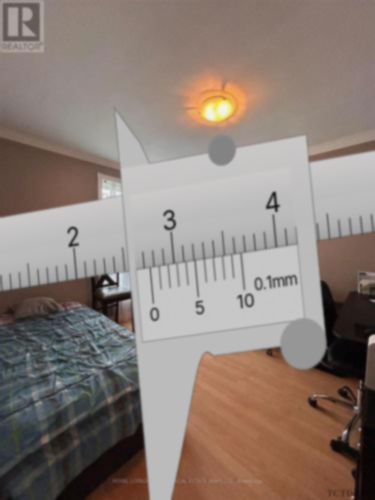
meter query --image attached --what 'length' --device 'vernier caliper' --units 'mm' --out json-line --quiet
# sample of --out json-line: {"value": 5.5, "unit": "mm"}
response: {"value": 27.6, "unit": "mm"}
